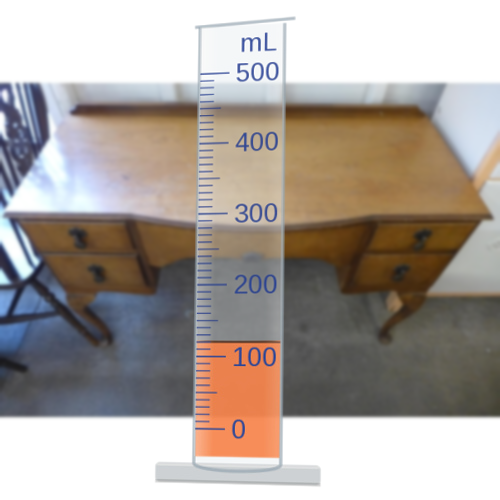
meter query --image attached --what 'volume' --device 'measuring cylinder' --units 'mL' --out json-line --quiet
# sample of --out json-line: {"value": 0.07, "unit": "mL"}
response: {"value": 120, "unit": "mL"}
